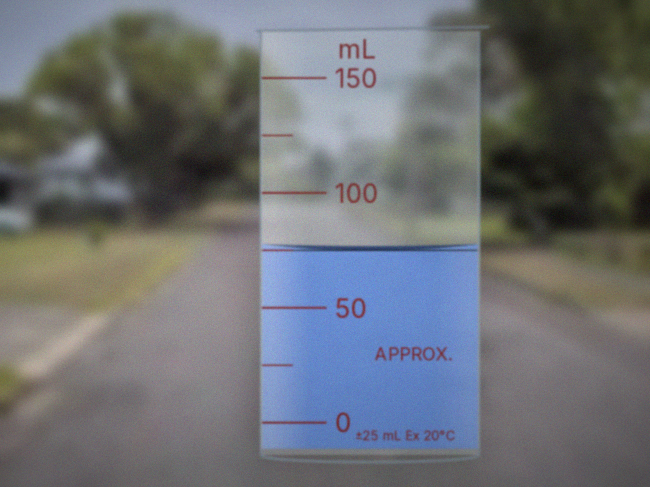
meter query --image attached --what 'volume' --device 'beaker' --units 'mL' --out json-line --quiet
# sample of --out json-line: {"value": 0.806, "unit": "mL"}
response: {"value": 75, "unit": "mL"}
